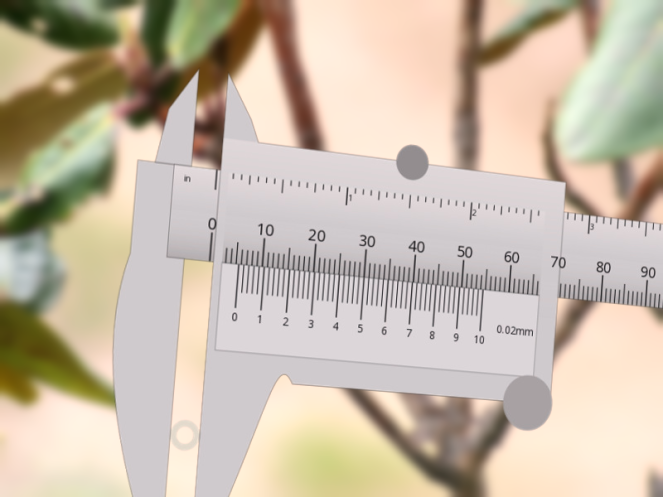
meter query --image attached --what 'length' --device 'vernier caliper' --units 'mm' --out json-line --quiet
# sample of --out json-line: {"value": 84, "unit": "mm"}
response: {"value": 5.5, "unit": "mm"}
